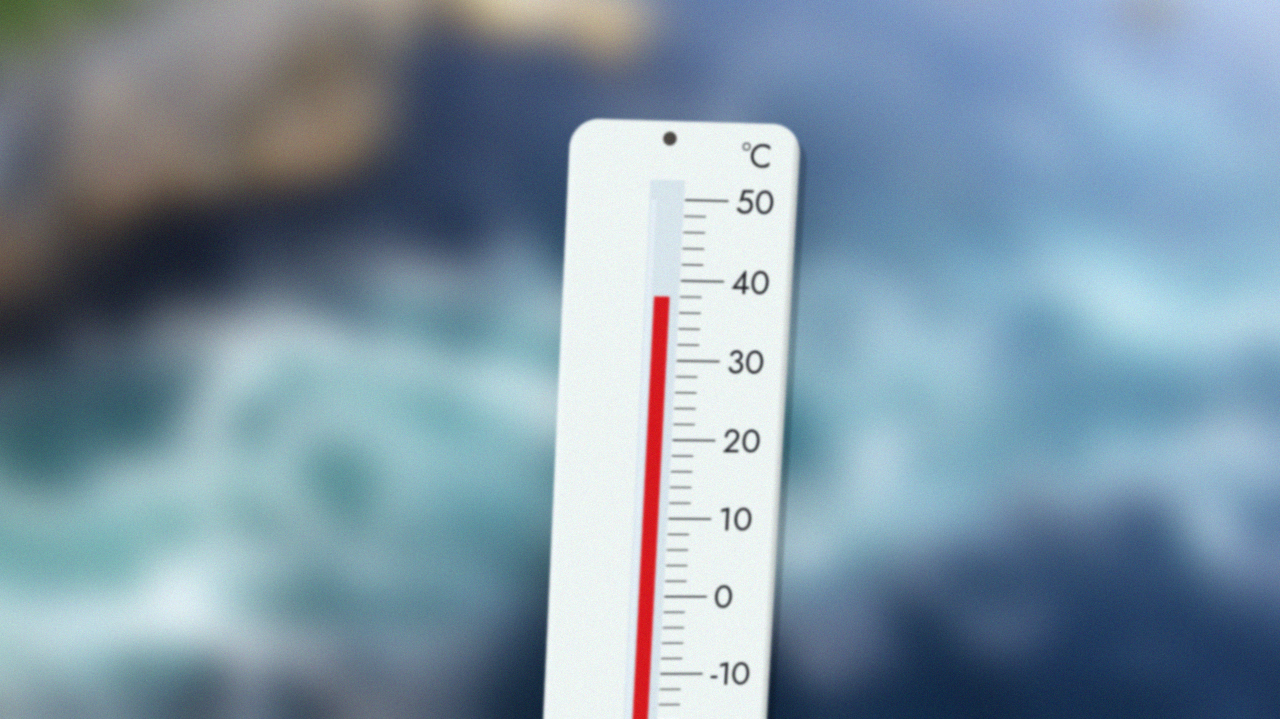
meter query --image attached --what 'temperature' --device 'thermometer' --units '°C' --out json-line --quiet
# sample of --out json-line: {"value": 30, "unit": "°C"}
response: {"value": 38, "unit": "°C"}
